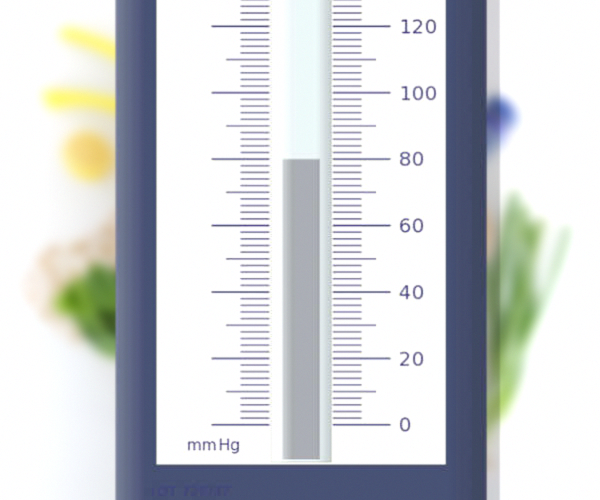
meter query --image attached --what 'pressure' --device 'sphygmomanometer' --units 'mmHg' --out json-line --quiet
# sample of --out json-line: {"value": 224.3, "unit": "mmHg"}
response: {"value": 80, "unit": "mmHg"}
